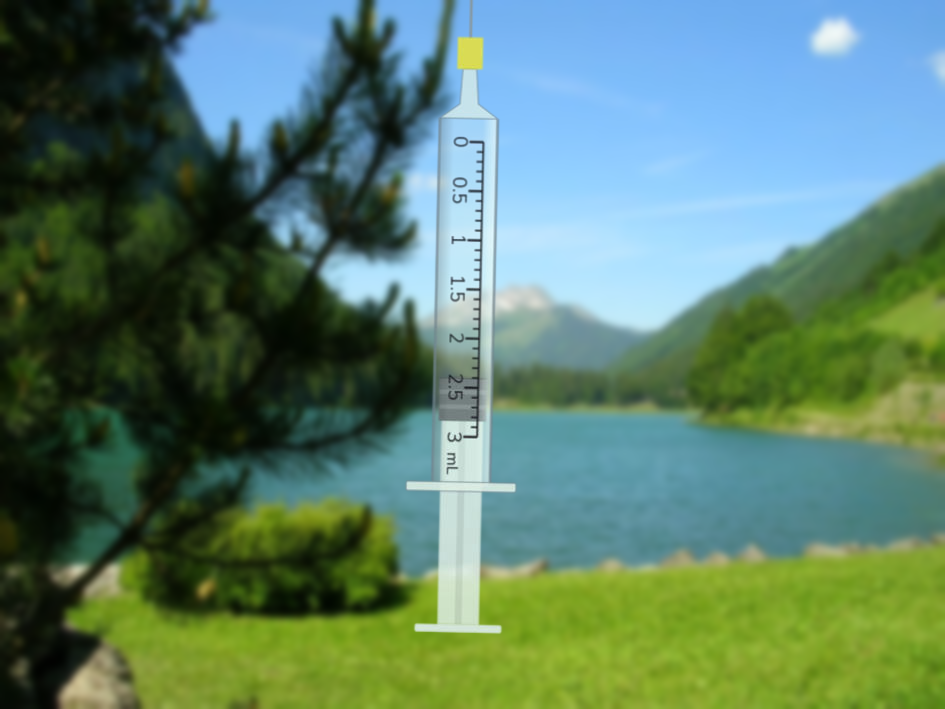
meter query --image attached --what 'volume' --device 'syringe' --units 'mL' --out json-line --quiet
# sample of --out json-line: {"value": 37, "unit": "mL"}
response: {"value": 2.4, "unit": "mL"}
